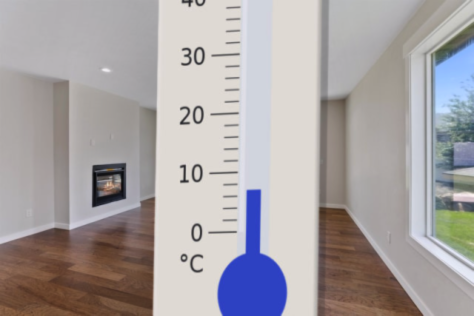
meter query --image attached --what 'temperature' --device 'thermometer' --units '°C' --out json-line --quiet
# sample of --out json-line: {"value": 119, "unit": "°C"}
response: {"value": 7, "unit": "°C"}
